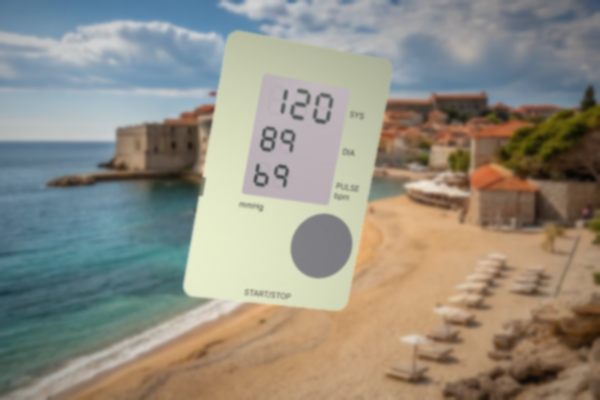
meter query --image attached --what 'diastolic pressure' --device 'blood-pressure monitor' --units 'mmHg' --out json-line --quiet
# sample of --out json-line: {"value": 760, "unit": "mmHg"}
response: {"value": 89, "unit": "mmHg"}
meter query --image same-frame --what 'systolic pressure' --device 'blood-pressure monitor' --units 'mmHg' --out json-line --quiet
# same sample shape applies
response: {"value": 120, "unit": "mmHg"}
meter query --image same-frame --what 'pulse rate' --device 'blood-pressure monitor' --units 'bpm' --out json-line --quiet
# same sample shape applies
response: {"value": 69, "unit": "bpm"}
